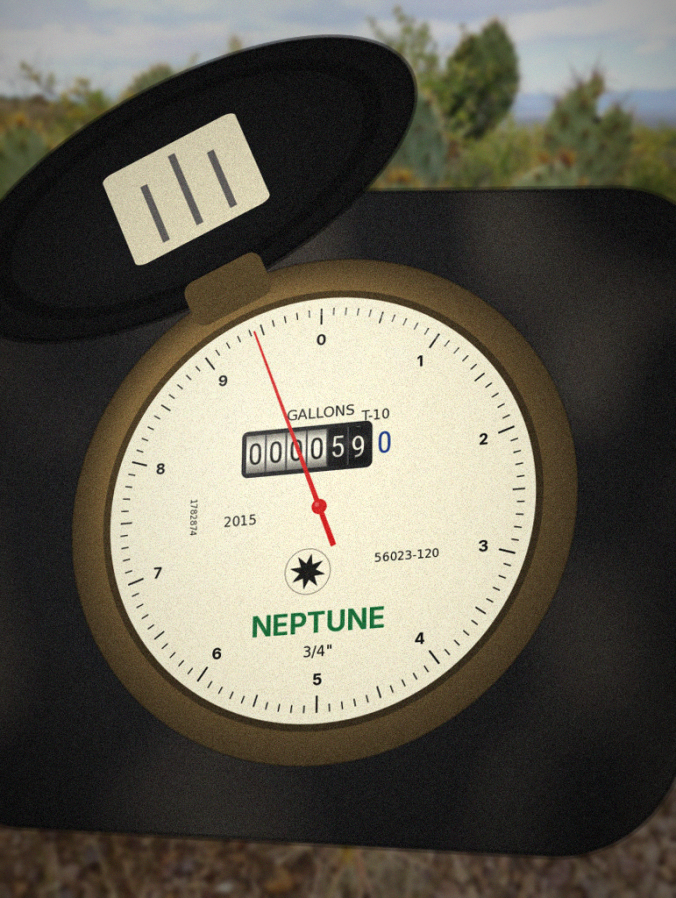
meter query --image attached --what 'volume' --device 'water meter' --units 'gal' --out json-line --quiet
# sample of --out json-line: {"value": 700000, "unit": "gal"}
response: {"value": 589.4, "unit": "gal"}
